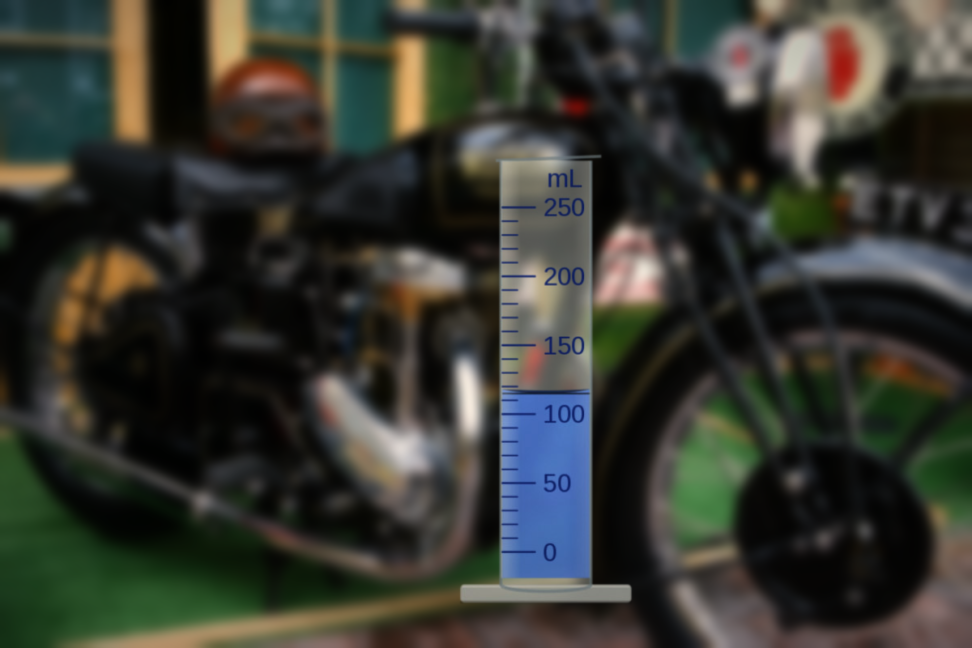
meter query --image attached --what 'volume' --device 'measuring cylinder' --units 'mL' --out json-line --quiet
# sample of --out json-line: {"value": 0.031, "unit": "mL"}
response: {"value": 115, "unit": "mL"}
